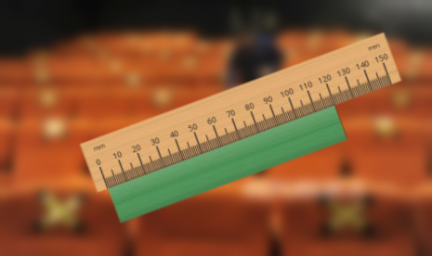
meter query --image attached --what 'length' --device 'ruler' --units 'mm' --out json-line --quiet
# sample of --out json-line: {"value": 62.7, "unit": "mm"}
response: {"value": 120, "unit": "mm"}
